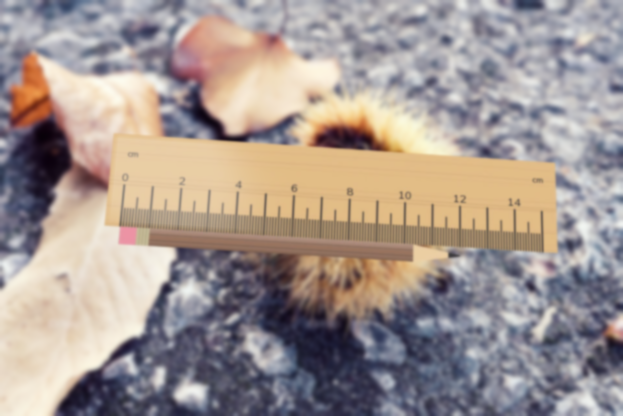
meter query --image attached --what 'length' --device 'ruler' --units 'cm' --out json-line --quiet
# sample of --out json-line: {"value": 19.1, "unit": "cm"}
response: {"value": 12, "unit": "cm"}
